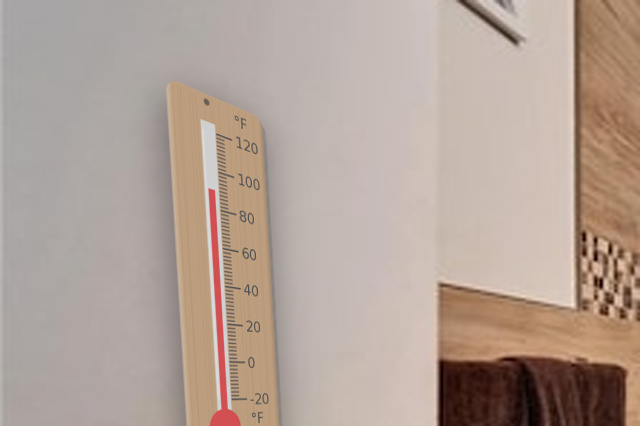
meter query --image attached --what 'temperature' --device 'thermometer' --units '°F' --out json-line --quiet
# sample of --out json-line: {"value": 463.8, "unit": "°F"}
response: {"value": 90, "unit": "°F"}
